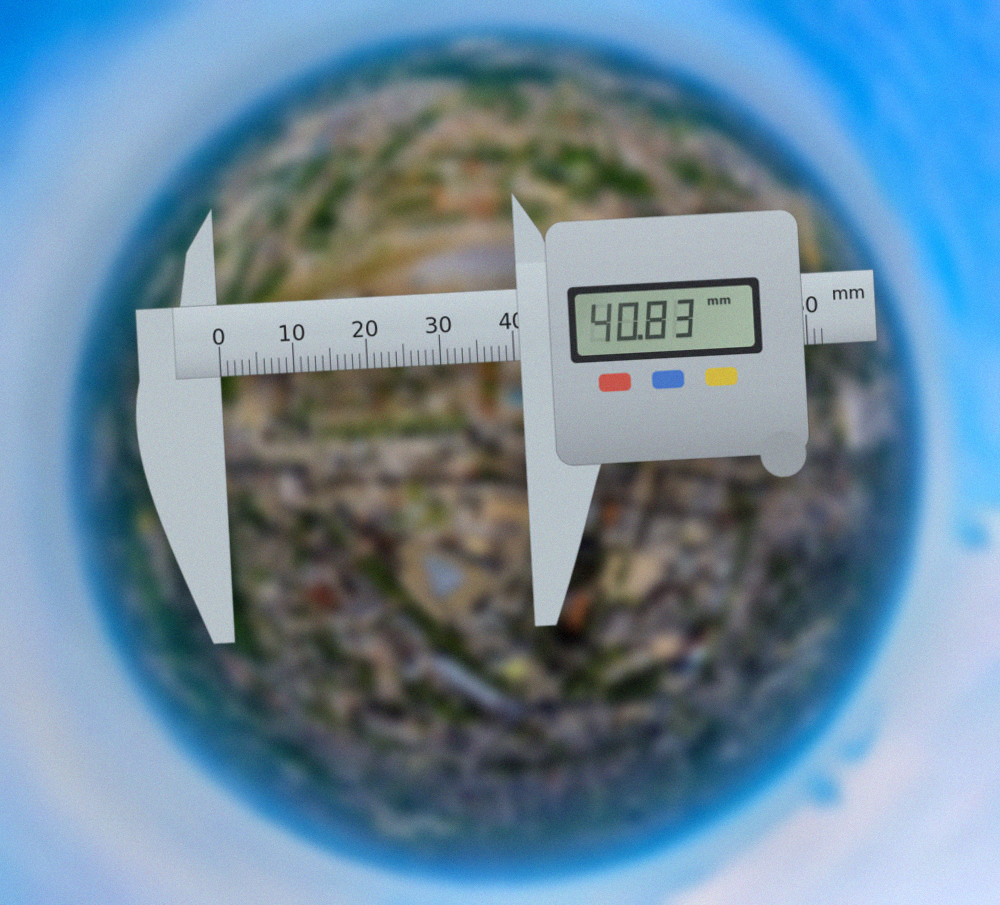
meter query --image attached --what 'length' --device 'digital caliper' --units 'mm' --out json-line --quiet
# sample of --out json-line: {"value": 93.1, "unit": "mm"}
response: {"value": 40.83, "unit": "mm"}
